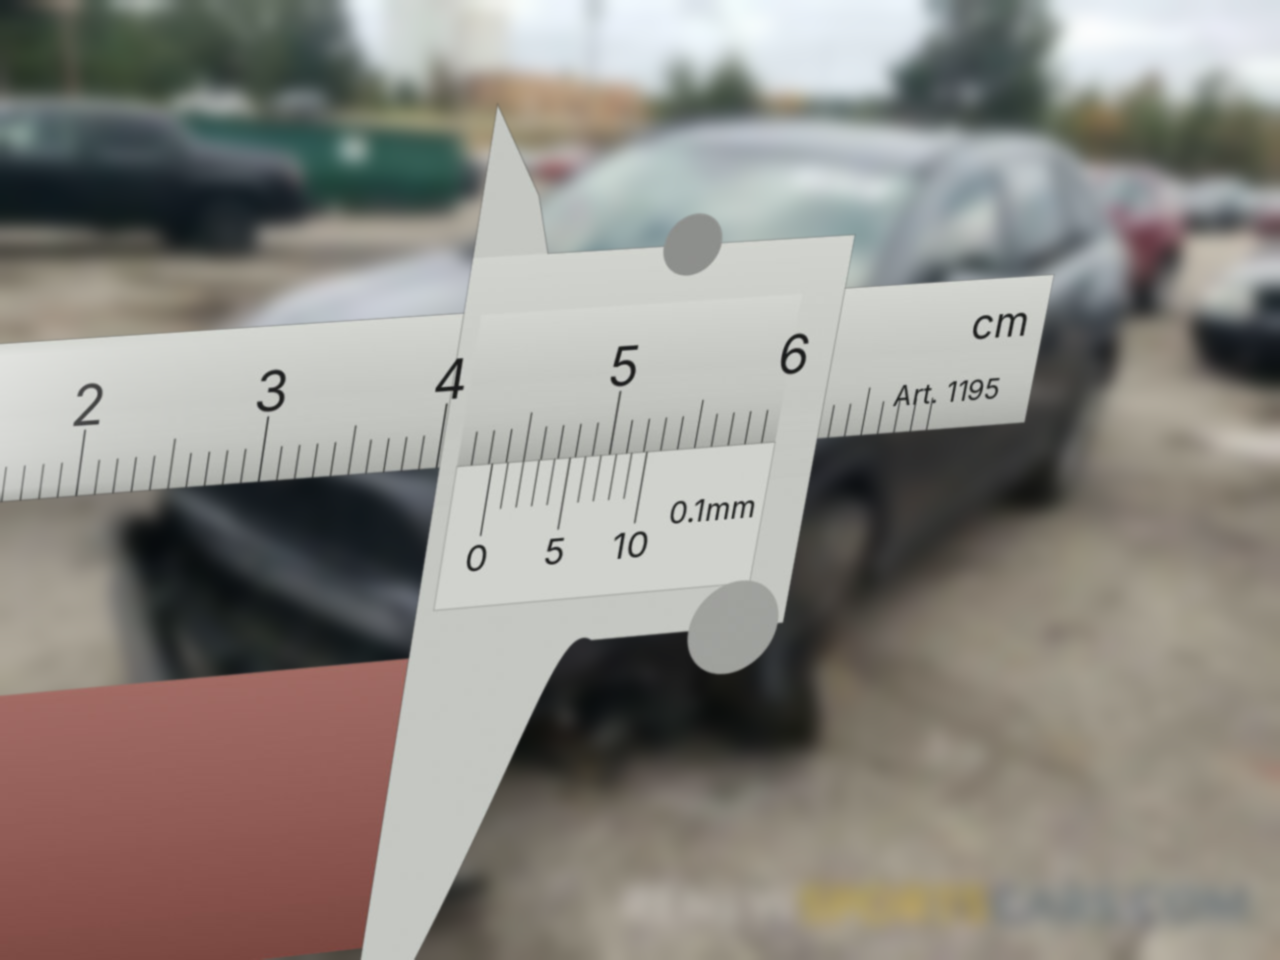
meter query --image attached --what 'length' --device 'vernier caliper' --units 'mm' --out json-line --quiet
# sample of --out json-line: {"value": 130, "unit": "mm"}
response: {"value": 43.2, "unit": "mm"}
